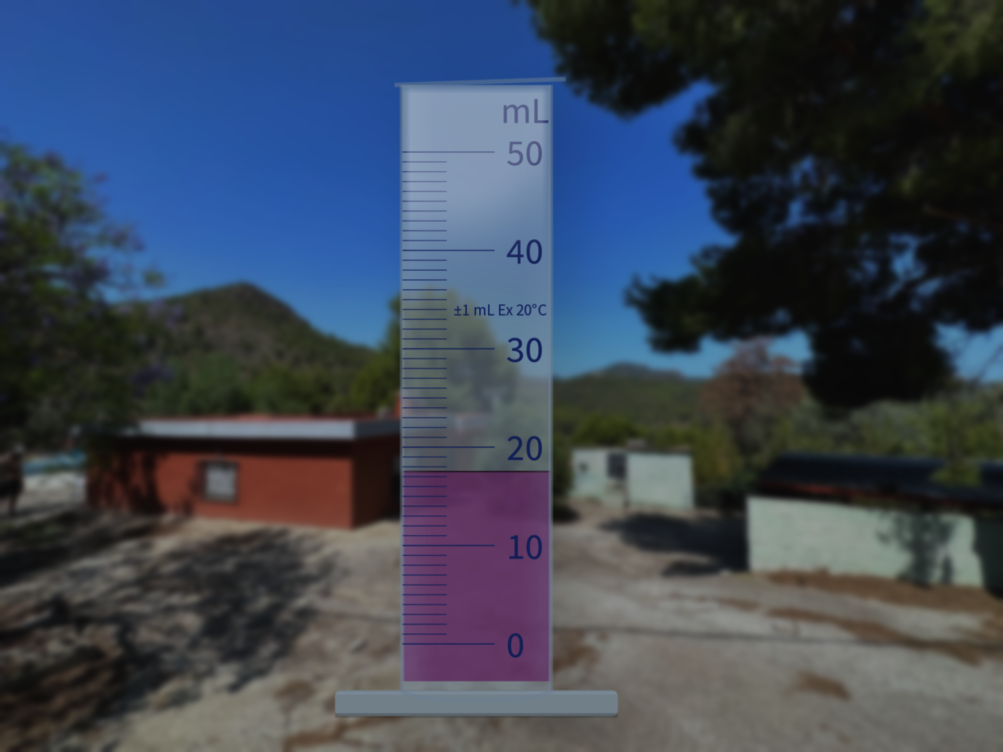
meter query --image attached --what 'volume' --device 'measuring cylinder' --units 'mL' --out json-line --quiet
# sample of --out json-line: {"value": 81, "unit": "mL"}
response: {"value": 17.5, "unit": "mL"}
